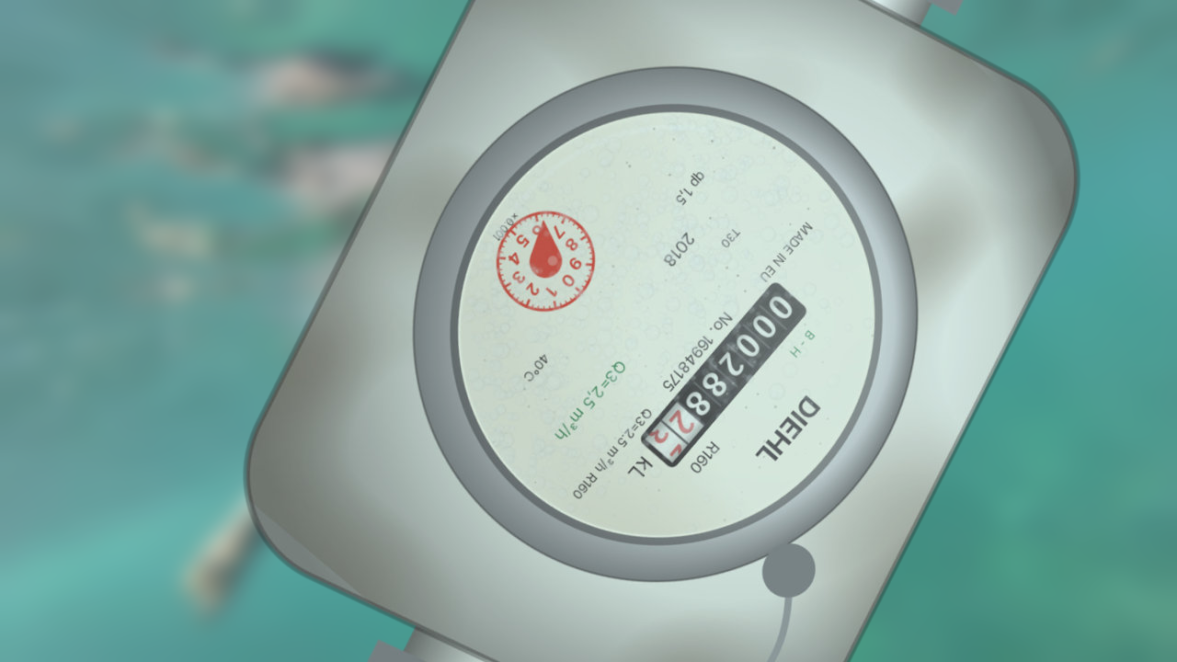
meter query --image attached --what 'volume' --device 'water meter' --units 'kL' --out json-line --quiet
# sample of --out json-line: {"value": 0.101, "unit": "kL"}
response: {"value": 288.226, "unit": "kL"}
